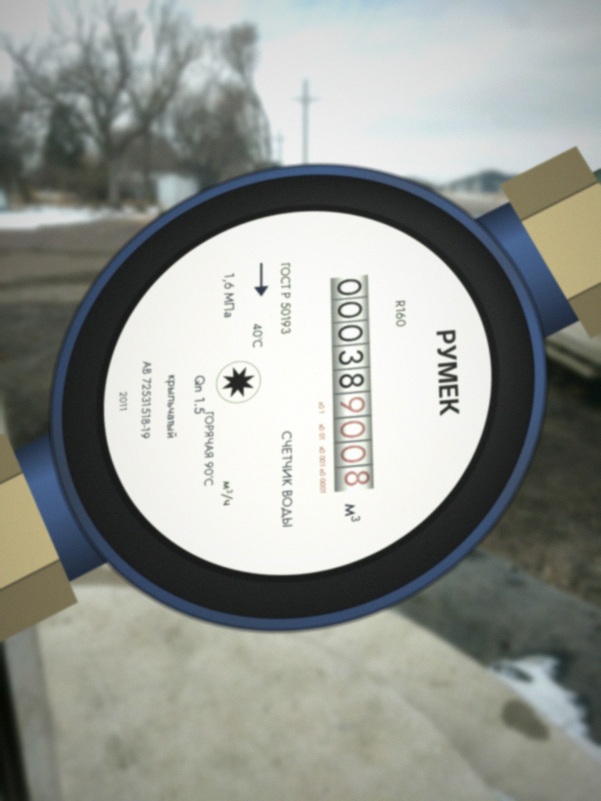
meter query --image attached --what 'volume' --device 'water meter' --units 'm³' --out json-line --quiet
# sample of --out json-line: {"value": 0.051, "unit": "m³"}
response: {"value": 38.9008, "unit": "m³"}
